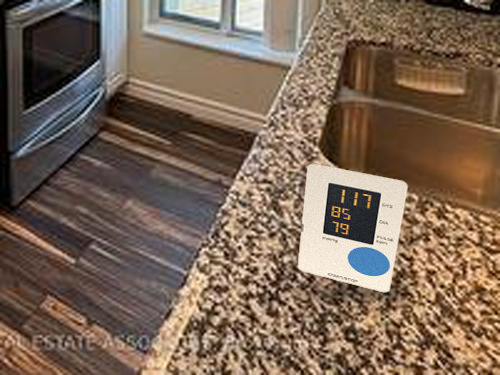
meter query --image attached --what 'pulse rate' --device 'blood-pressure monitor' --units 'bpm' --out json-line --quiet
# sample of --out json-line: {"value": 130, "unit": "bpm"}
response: {"value": 79, "unit": "bpm"}
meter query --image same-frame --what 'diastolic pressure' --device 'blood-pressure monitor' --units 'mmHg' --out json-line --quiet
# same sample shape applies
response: {"value": 85, "unit": "mmHg"}
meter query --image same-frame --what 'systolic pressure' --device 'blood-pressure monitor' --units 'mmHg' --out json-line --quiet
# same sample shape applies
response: {"value": 117, "unit": "mmHg"}
